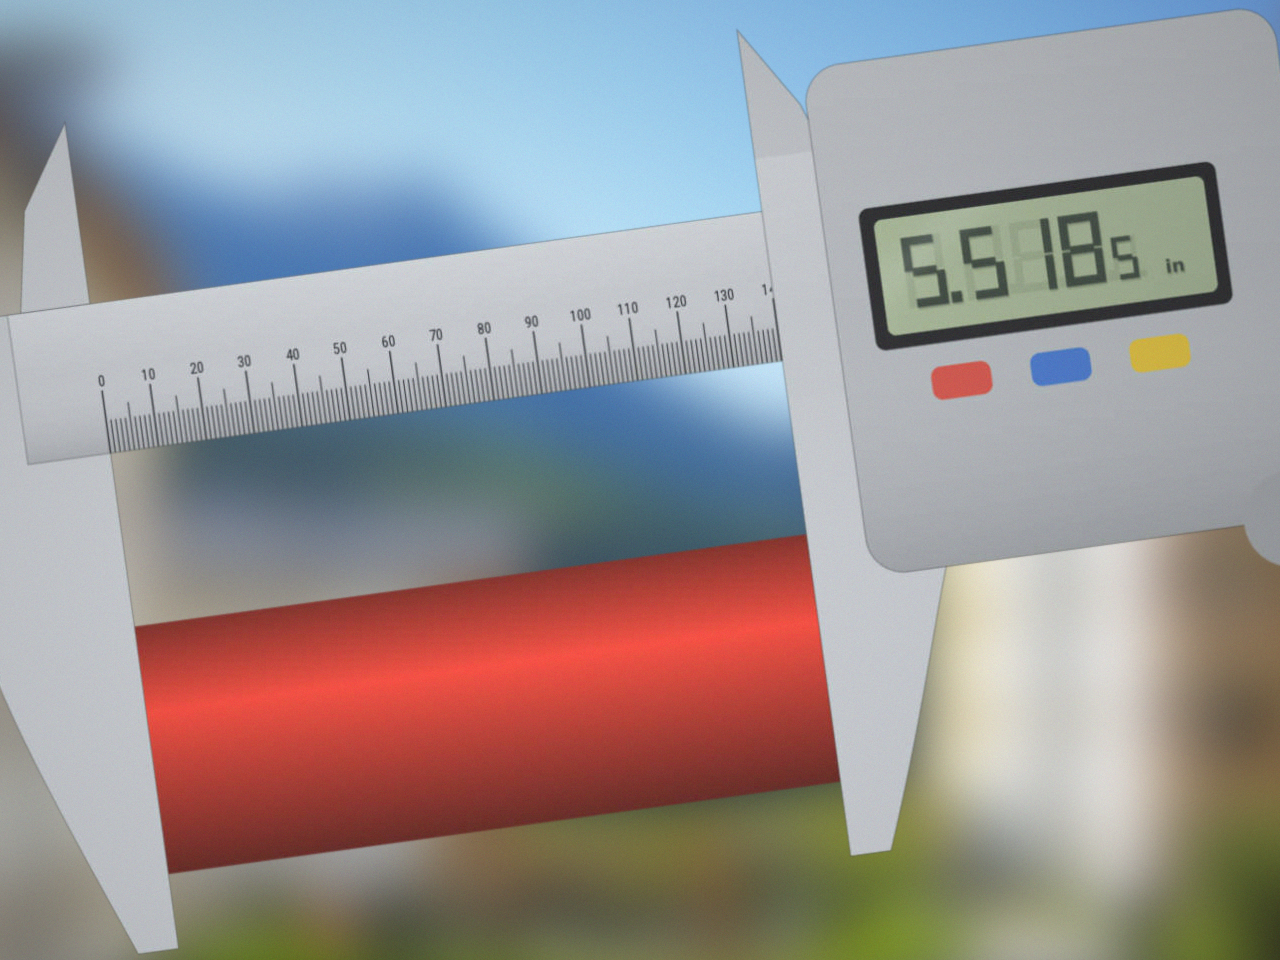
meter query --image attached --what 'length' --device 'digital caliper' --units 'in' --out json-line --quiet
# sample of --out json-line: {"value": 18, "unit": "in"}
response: {"value": 5.5185, "unit": "in"}
